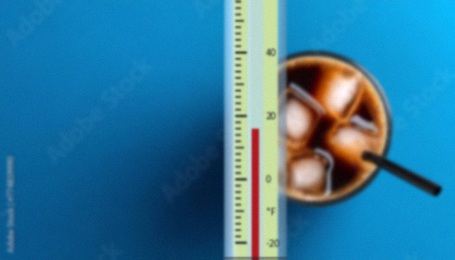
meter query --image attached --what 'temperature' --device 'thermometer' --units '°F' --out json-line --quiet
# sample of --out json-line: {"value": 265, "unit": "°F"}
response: {"value": 16, "unit": "°F"}
